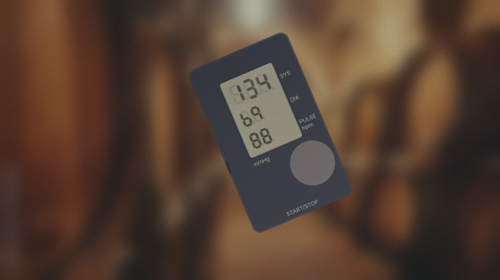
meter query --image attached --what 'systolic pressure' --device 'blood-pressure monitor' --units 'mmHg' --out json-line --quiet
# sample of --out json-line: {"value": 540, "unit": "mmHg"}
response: {"value": 134, "unit": "mmHg"}
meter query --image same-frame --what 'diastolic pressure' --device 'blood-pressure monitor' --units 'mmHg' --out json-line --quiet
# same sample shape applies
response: {"value": 69, "unit": "mmHg"}
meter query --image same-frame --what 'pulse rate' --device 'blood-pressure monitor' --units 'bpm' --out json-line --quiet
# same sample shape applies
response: {"value": 88, "unit": "bpm"}
